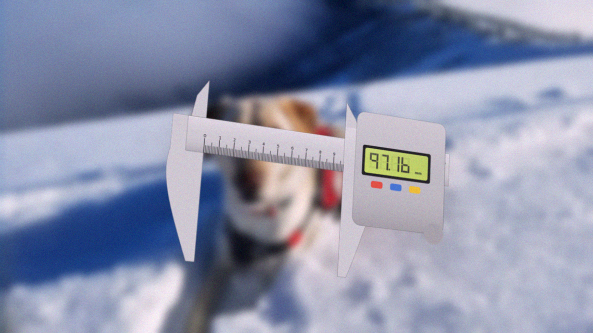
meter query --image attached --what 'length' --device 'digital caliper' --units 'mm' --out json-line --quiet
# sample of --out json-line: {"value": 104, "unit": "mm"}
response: {"value": 97.16, "unit": "mm"}
